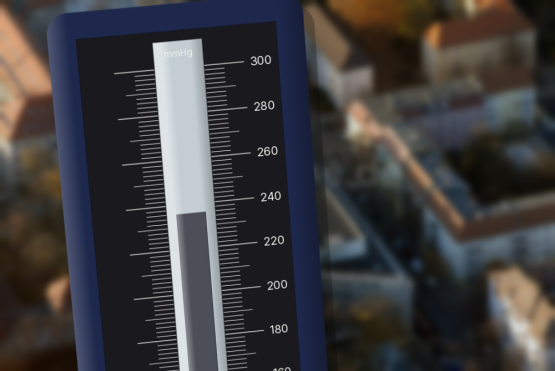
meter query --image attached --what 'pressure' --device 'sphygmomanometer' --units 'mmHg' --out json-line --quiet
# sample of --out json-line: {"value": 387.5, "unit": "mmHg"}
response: {"value": 236, "unit": "mmHg"}
